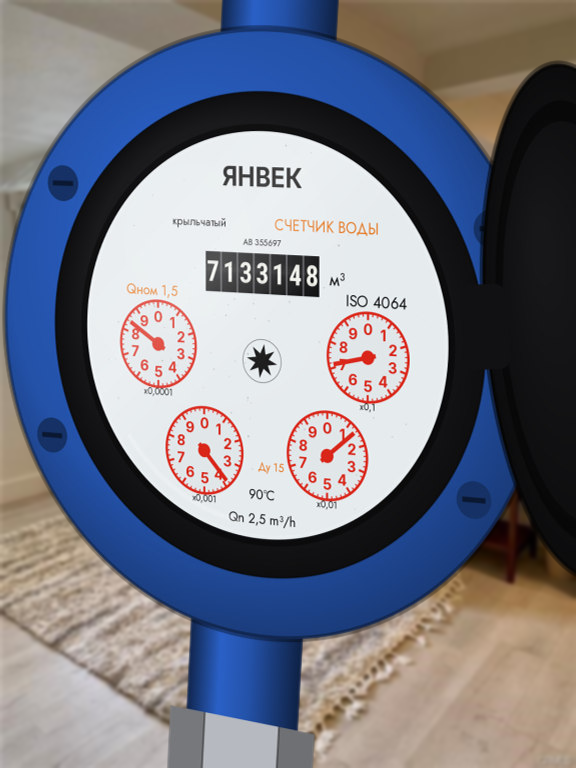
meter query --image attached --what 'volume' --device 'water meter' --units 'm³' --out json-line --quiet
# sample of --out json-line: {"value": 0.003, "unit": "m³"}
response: {"value": 7133148.7138, "unit": "m³"}
